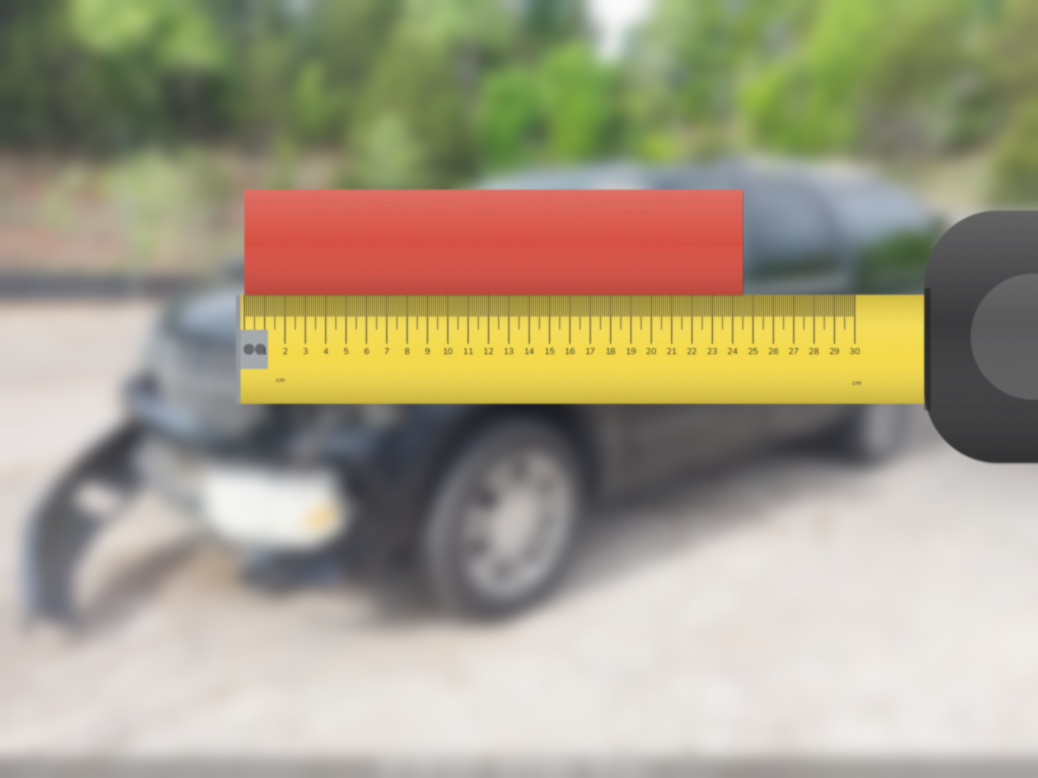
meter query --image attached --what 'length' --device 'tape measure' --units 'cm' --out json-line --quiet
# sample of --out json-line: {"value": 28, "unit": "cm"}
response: {"value": 24.5, "unit": "cm"}
